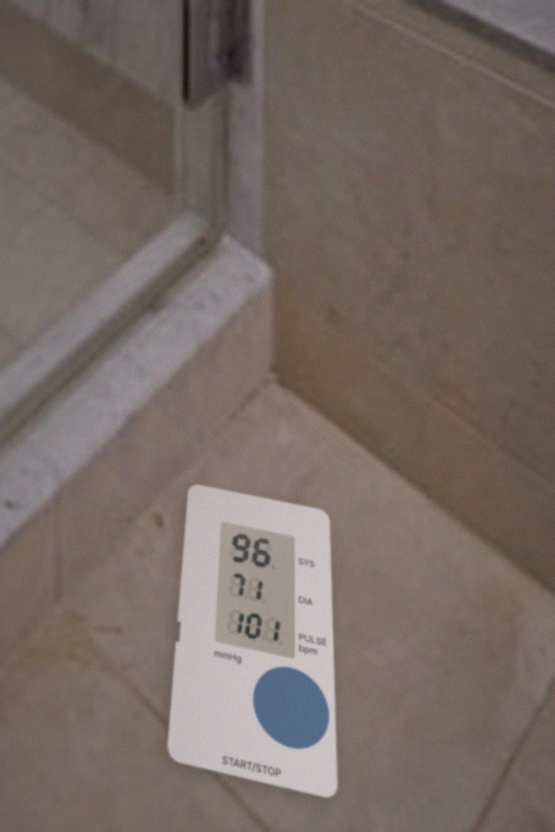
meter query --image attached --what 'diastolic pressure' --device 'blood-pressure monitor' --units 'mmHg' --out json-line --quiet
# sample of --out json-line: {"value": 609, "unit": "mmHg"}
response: {"value": 71, "unit": "mmHg"}
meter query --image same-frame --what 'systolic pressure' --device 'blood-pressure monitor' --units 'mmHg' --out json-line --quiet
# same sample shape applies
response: {"value": 96, "unit": "mmHg"}
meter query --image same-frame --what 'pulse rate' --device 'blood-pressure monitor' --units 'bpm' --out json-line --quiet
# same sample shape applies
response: {"value": 101, "unit": "bpm"}
